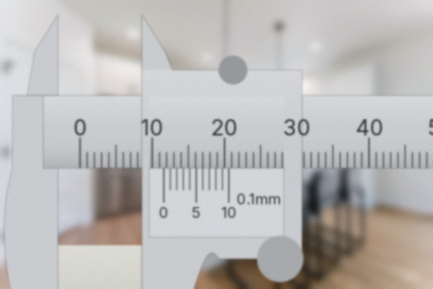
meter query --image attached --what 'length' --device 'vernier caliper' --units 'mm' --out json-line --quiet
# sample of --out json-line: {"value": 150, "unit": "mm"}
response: {"value": 11.6, "unit": "mm"}
